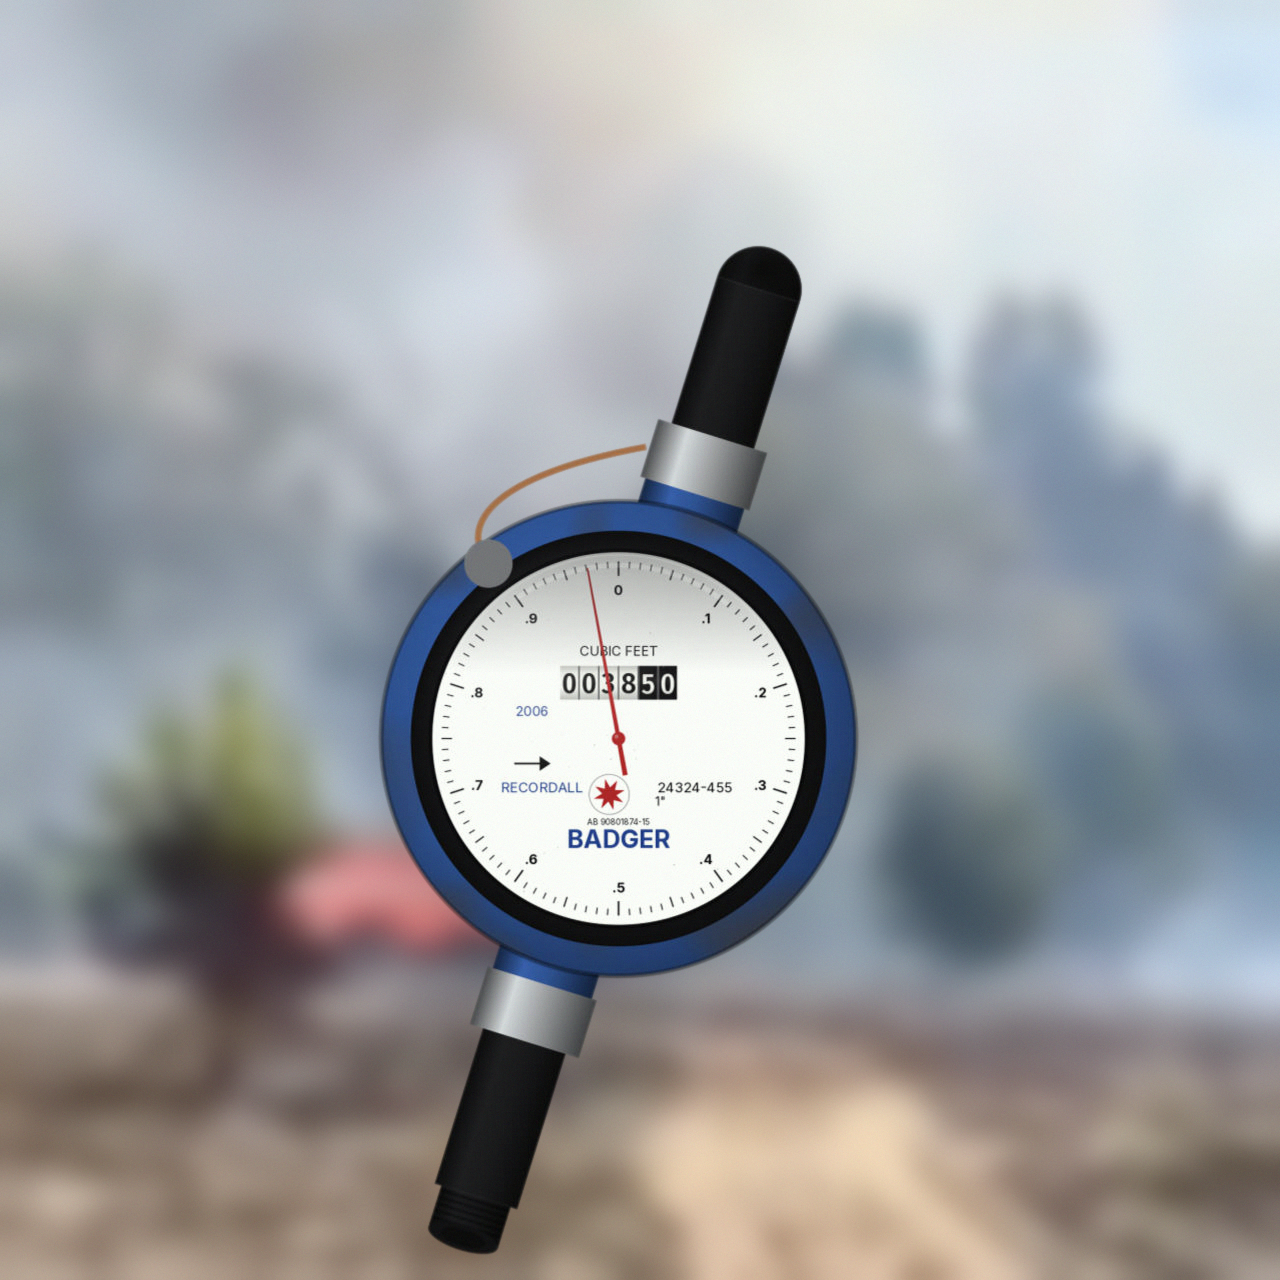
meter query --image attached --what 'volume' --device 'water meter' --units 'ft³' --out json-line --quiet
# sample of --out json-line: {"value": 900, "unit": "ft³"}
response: {"value": 3849.97, "unit": "ft³"}
